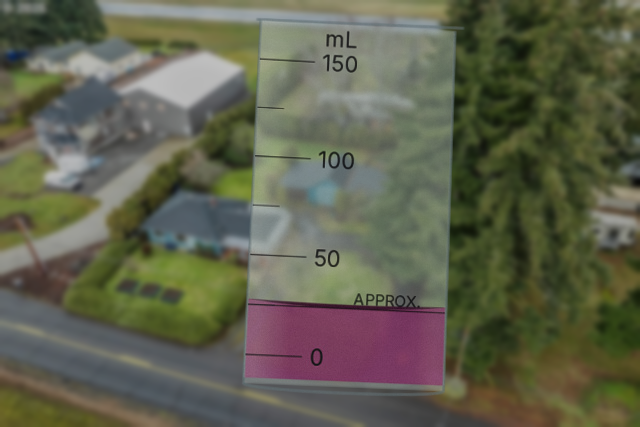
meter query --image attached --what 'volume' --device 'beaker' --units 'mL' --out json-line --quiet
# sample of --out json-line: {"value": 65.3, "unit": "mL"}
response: {"value": 25, "unit": "mL"}
